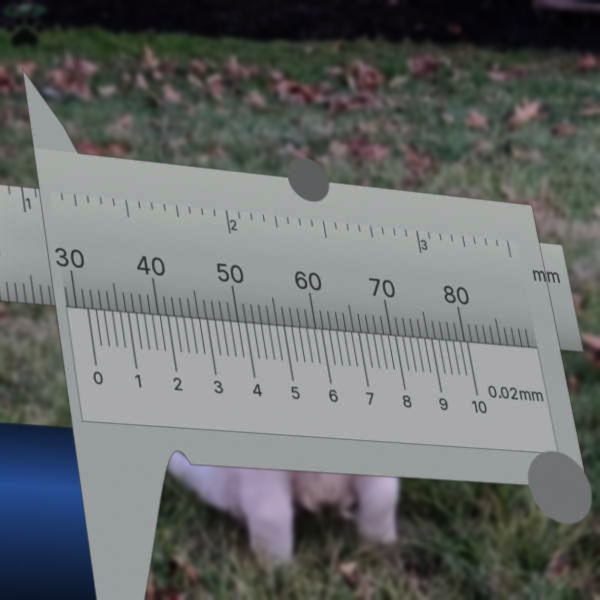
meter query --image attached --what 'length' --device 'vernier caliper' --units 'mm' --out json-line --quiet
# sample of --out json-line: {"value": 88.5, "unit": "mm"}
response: {"value": 31.4, "unit": "mm"}
